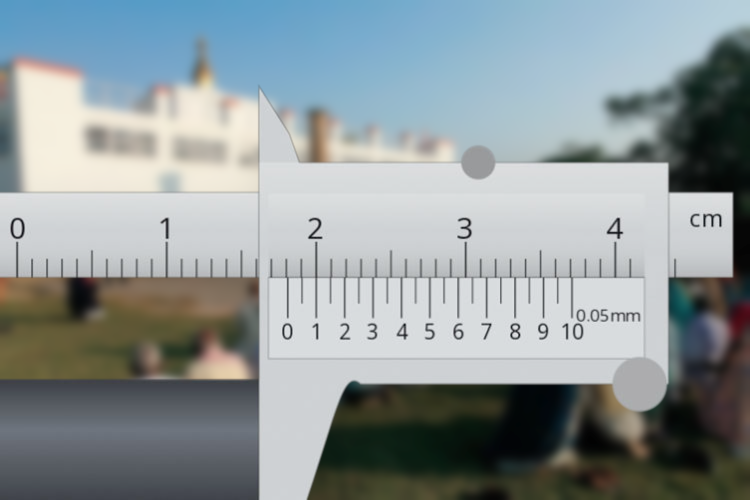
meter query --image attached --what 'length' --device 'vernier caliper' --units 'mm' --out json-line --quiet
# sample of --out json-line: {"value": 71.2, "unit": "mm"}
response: {"value": 18.1, "unit": "mm"}
